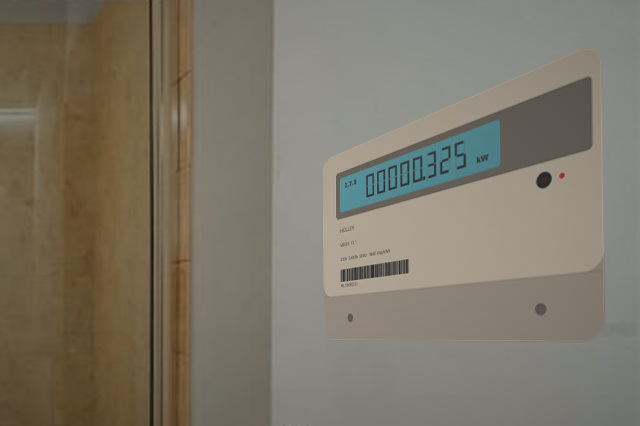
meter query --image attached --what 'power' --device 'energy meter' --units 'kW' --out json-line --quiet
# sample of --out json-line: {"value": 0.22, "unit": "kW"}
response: {"value": 0.325, "unit": "kW"}
